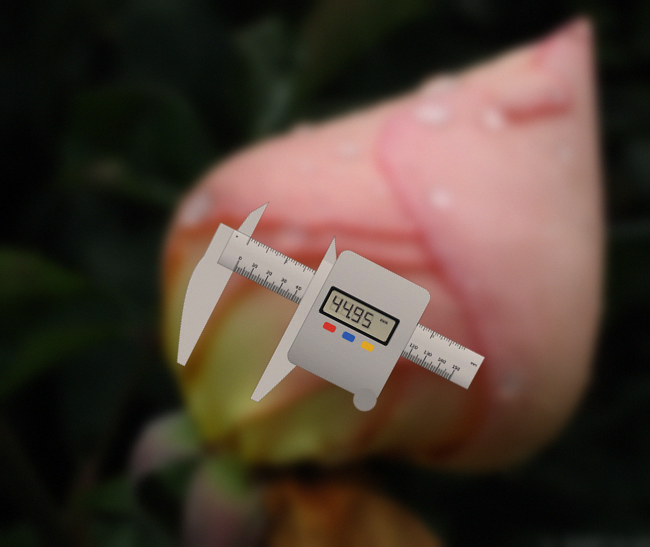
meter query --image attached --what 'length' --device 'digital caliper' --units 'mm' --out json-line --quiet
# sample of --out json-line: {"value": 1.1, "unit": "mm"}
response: {"value": 44.95, "unit": "mm"}
